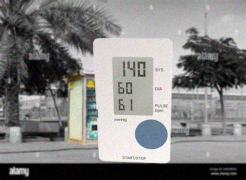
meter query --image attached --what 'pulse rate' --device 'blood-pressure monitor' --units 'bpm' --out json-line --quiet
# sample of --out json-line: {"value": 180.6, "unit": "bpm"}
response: {"value": 61, "unit": "bpm"}
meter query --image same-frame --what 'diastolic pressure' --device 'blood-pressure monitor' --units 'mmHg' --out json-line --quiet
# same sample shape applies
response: {"value": 60, "unit": "mmHg"}
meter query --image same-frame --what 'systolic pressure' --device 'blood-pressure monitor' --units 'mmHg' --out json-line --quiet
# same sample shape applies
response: {"value": 140, "unit": "mmHg"}
